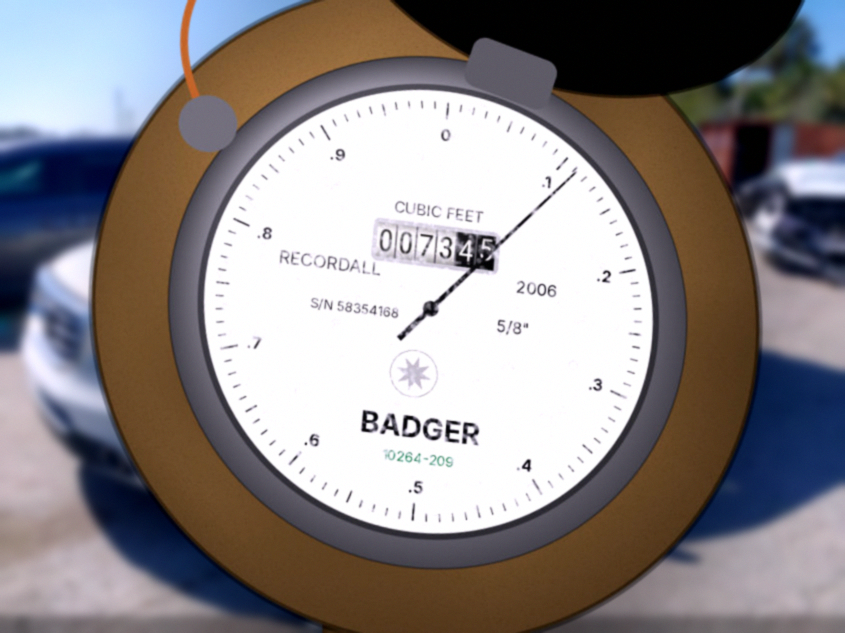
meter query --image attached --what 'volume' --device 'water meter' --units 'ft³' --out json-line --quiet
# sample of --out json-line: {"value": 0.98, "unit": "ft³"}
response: {"value": 7345.11, "unit": "ft³"}
